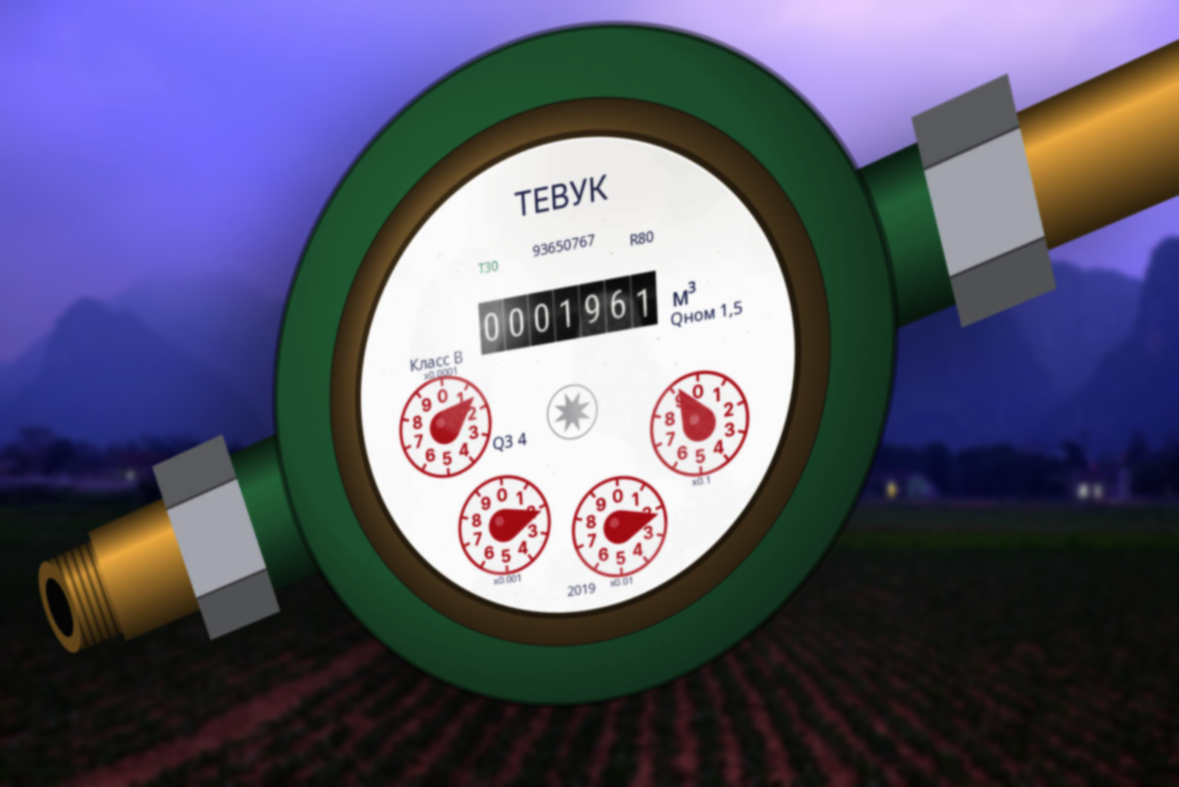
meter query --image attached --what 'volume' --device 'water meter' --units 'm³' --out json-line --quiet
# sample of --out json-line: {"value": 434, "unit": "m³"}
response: {"value": 1960.9221, "unit": "m³"}
